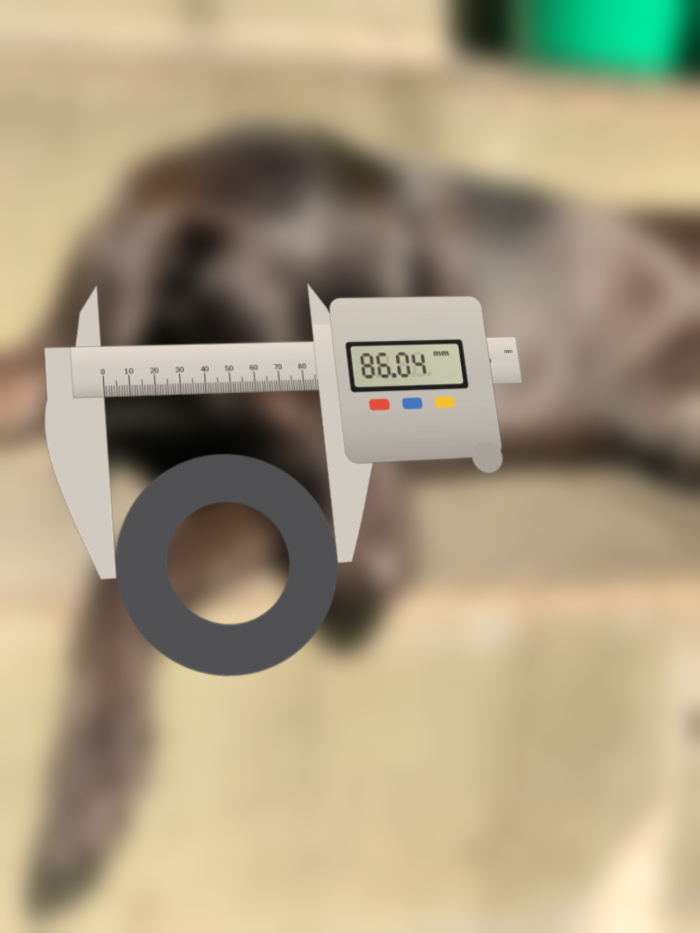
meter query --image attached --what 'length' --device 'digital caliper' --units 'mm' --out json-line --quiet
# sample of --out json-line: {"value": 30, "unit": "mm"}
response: {"value": 86.04, "unit": "mm"}
